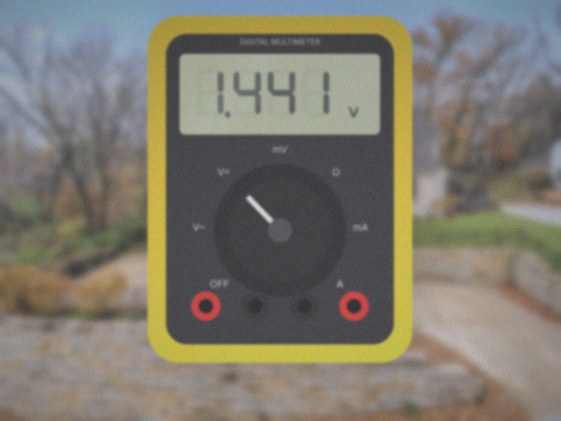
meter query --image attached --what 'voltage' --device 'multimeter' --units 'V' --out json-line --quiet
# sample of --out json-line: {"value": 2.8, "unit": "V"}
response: {"value": 1.441, "unit": "V"}
